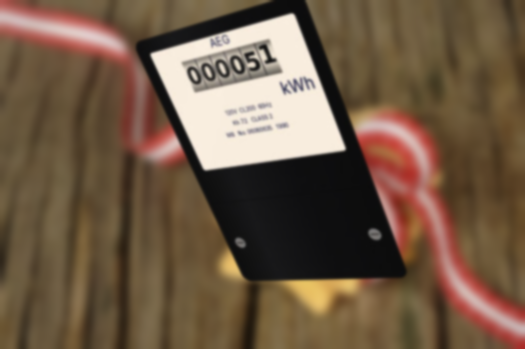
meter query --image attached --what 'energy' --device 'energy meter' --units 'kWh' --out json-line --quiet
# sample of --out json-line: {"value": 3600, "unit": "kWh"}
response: {"value": 51, "unit": "kWh"}
